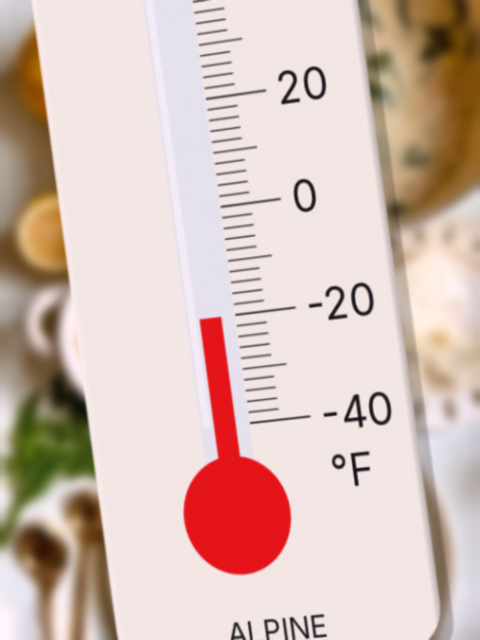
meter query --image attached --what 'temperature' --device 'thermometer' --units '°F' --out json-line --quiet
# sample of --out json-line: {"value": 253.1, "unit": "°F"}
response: {"value": -20, "unit": "°F"}
